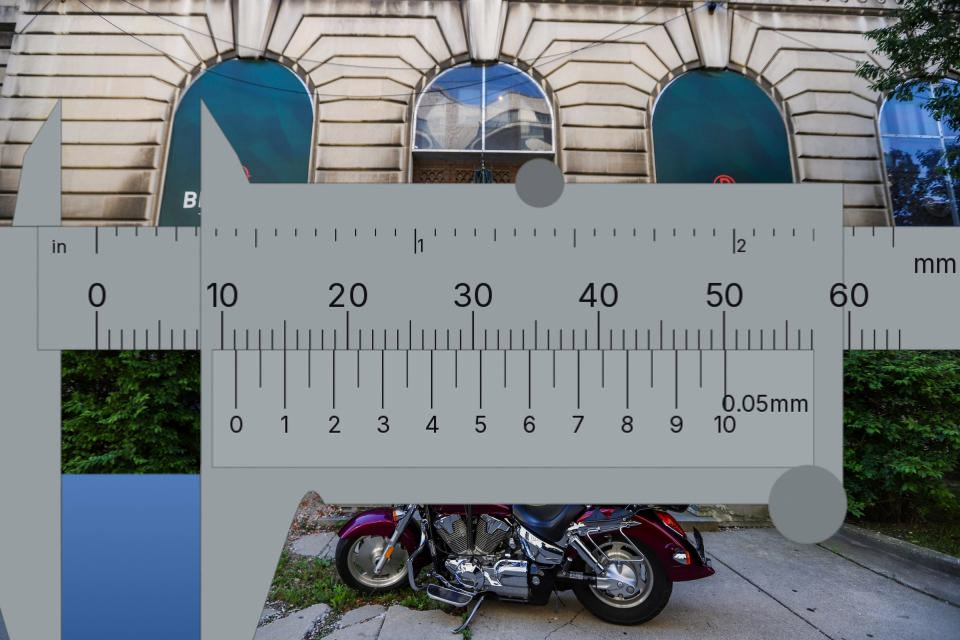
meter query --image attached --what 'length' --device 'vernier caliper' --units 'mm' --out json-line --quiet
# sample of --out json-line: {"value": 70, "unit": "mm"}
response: {"value": 11.1, "unit": "mm"}
